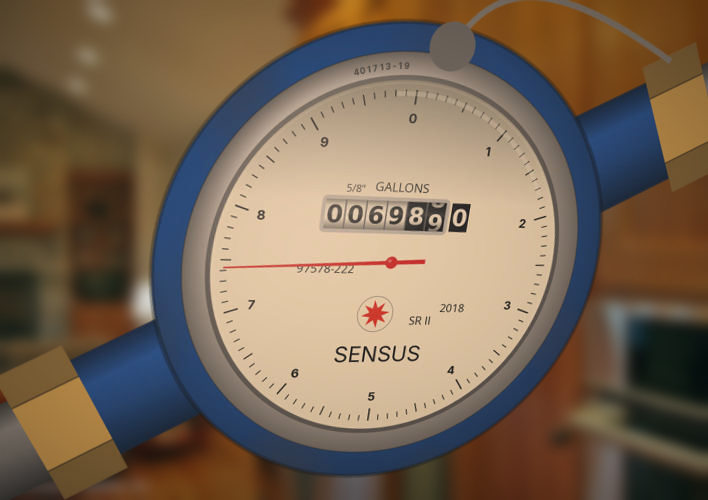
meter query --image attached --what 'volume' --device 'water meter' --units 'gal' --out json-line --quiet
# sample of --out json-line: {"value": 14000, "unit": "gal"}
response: {"value": 69887.4, "unit": "gal"}
